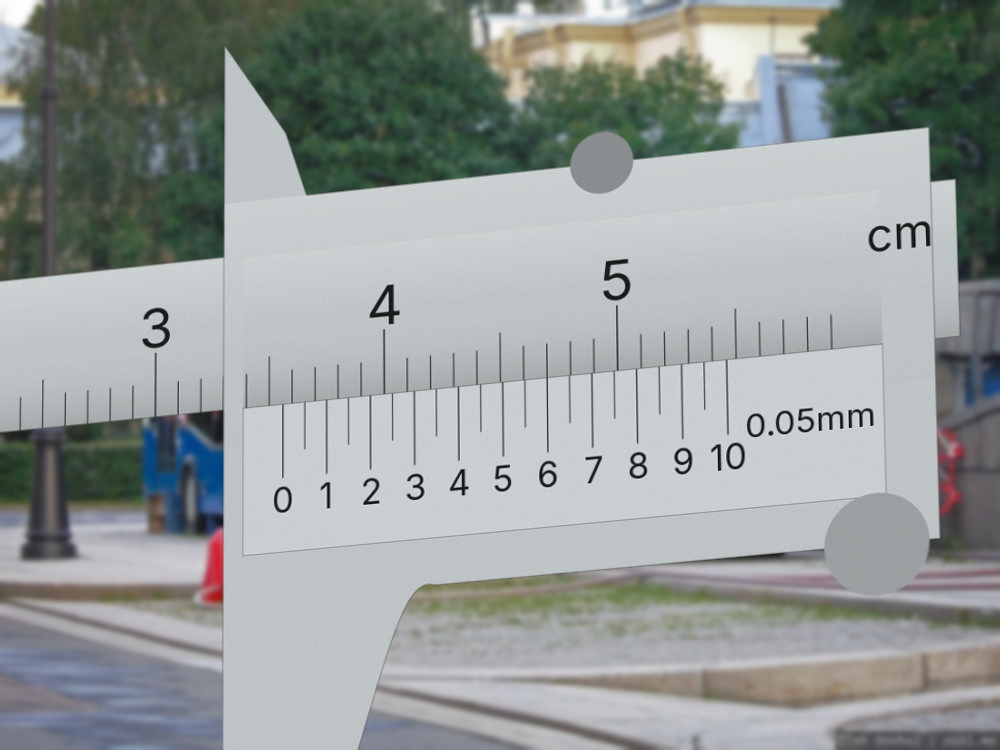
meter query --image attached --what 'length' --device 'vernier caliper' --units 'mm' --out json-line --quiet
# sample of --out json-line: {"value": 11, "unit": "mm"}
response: {"value": 35.60, "unit": "mm"}
